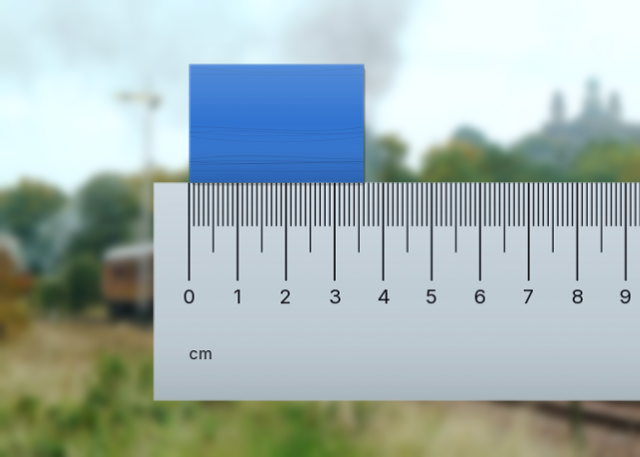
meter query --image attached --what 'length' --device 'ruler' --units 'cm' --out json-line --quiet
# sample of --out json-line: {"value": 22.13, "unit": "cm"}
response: {"value": 3.6, "unit": "cm"}
